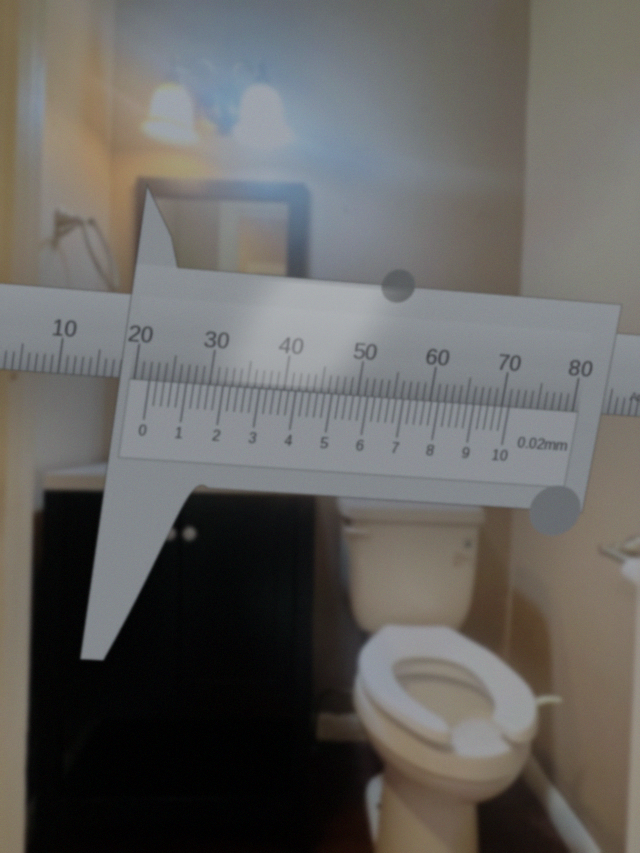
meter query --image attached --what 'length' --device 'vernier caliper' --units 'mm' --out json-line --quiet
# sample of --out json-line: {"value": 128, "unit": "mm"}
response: {"value": 22.0, "unit": "mm"}
